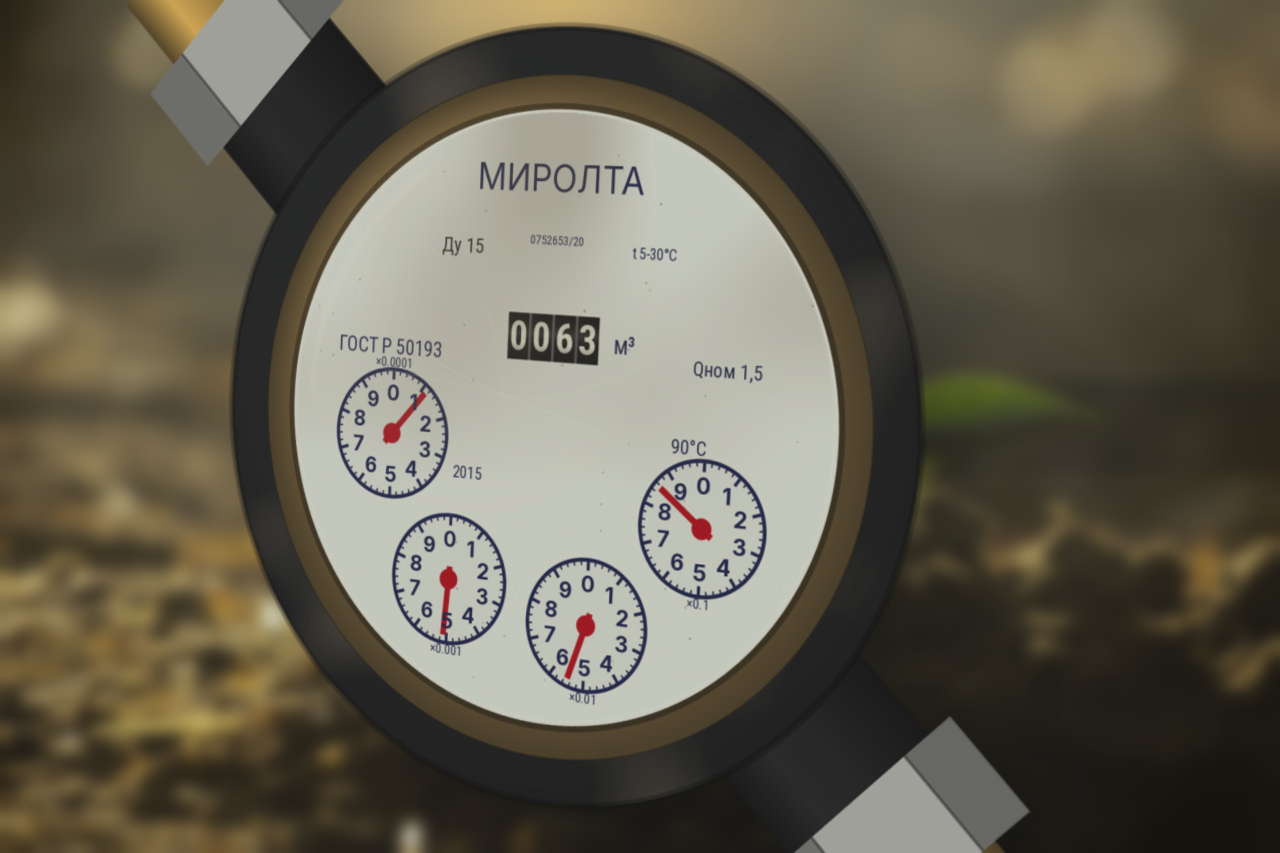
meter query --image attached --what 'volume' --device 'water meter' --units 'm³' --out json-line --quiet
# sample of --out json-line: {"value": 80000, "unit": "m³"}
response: {"value": 63.8551, "unit": "m³"}
